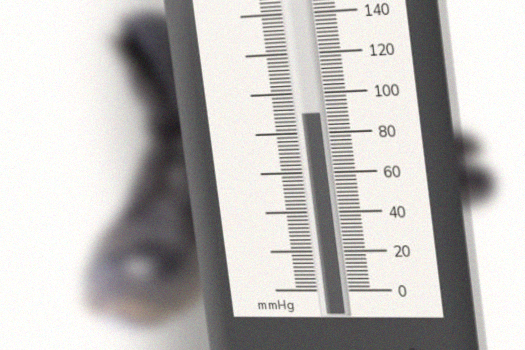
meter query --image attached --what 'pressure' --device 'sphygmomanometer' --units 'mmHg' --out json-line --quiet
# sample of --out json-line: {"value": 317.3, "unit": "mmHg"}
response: {"value": 90, "unit": "mmHg"}
